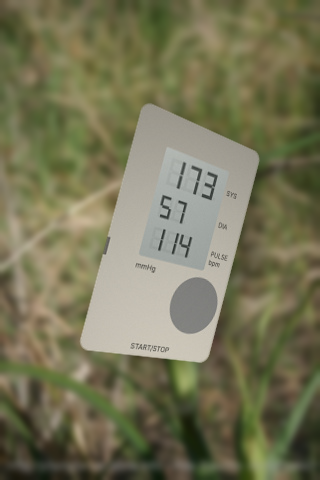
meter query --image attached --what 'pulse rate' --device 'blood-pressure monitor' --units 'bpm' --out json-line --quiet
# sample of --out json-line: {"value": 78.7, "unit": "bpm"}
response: {"value": 114, "unit": "bpm"}
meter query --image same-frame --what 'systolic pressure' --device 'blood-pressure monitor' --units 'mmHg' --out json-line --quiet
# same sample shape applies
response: {"value": 173, "unit": "mmHg"}
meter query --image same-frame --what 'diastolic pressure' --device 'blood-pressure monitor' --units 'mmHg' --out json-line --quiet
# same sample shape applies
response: {"value": 57, "unit": "mmHg"}
